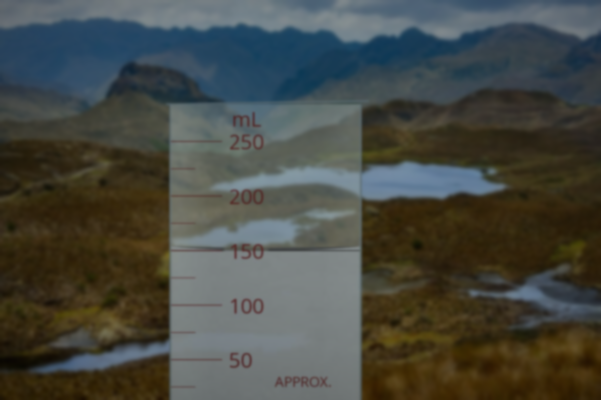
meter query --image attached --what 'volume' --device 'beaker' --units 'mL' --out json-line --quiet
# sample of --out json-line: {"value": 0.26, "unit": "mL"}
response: {"value": 150, "unit": "mL"}
